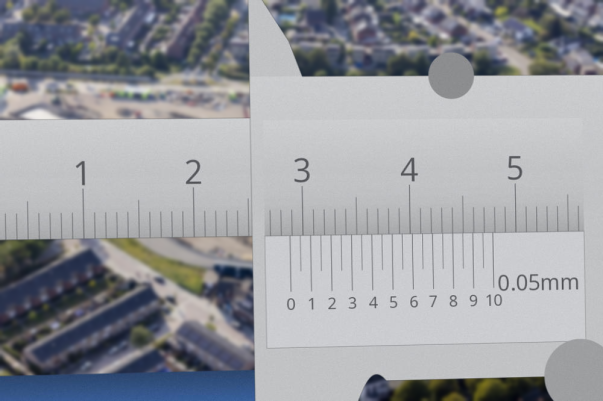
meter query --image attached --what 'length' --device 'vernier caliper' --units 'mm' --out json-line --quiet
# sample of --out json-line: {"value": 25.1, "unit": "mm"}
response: {"value": 28.8, "unit": "mm"}
